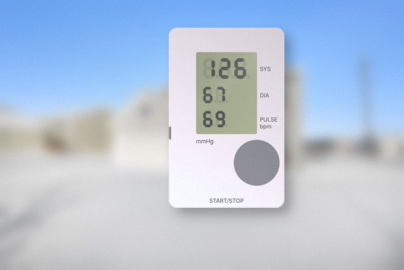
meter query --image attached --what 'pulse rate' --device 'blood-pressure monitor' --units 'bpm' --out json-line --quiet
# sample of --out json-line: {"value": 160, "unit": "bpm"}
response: {"value": 69, "unit": "bpm"}
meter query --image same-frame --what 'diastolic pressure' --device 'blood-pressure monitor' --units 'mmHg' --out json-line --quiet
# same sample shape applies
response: {"value": 67, "unit": "mmHg"}
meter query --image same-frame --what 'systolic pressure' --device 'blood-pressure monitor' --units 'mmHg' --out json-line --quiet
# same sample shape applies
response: {"value": 126, "unit": "mmHg"}
